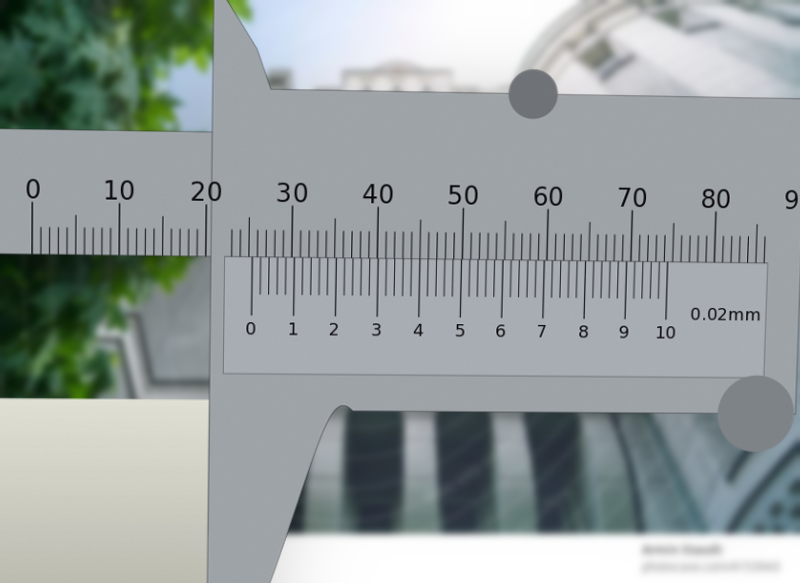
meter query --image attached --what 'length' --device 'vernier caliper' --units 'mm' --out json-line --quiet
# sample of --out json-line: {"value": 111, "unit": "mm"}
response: {"value": 25.4, "unit": "mm"}
